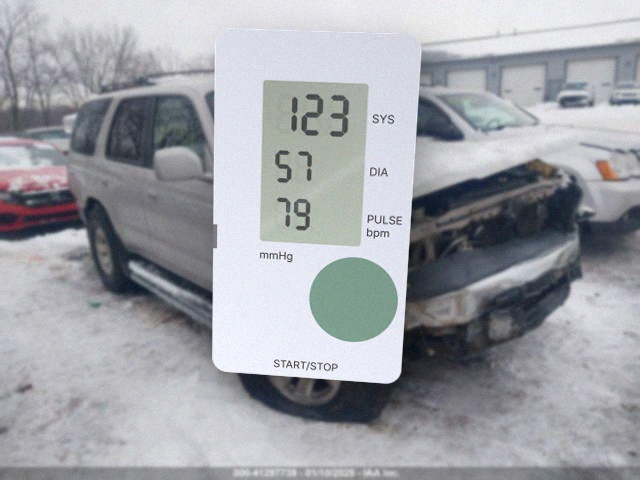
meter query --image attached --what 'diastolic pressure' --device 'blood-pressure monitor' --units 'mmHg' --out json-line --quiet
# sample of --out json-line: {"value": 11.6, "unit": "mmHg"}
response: {"value": 57, "unit": "mmHg"}
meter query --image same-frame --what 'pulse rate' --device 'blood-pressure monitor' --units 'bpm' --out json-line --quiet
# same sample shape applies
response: {"value": 79, "unit": "bpm"}
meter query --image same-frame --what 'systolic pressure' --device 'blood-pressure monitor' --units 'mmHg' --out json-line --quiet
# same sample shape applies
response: {"value": 123, "unit": "mmHg"}
